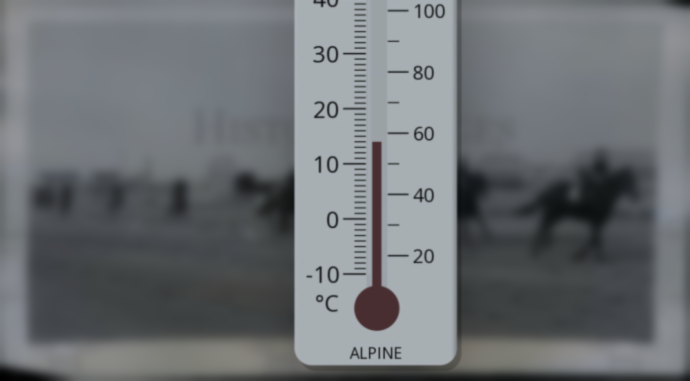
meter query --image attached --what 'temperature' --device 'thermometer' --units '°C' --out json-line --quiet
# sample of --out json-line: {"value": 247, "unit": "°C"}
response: {"value": 14, "unit": "°C"}
